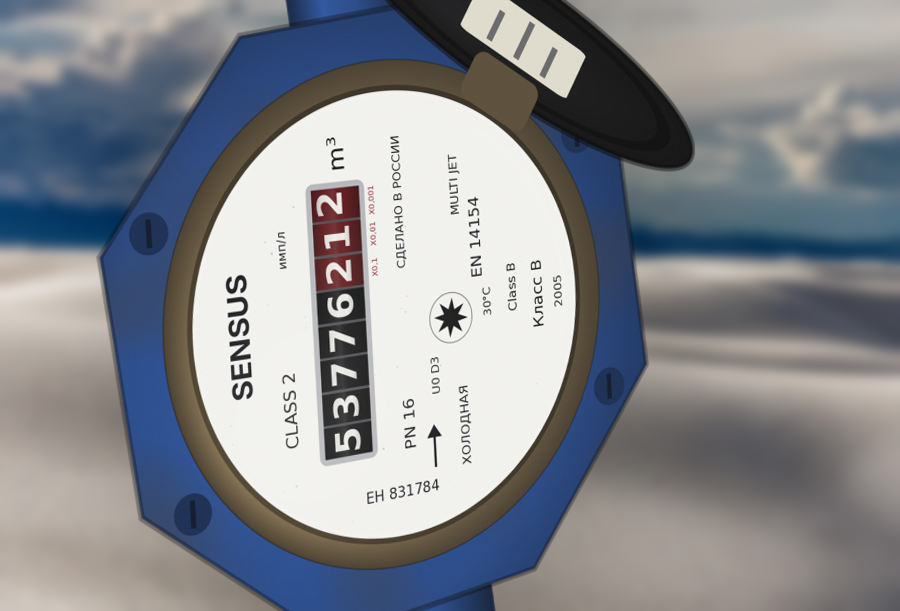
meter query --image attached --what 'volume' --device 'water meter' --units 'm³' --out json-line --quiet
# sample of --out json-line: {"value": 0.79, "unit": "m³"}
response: {"value": 53776.212, "unit": "m³"}
